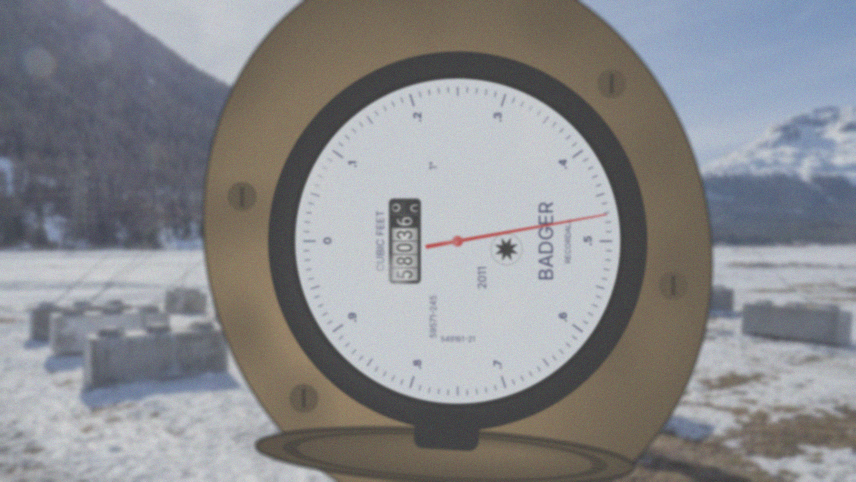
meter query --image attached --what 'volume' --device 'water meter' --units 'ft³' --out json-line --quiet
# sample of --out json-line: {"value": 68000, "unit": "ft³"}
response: {"value": 580368.47, "unit": "ft³"}
